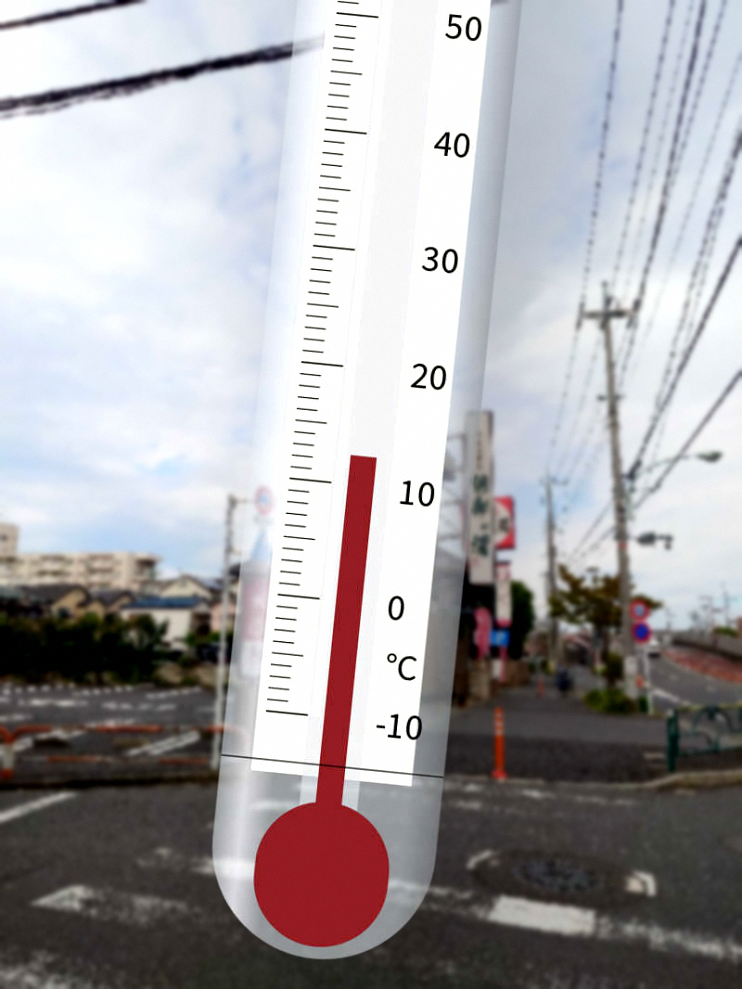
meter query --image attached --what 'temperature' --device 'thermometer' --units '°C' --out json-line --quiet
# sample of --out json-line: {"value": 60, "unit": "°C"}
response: {"value": 12.5, "unit": "°C"}
